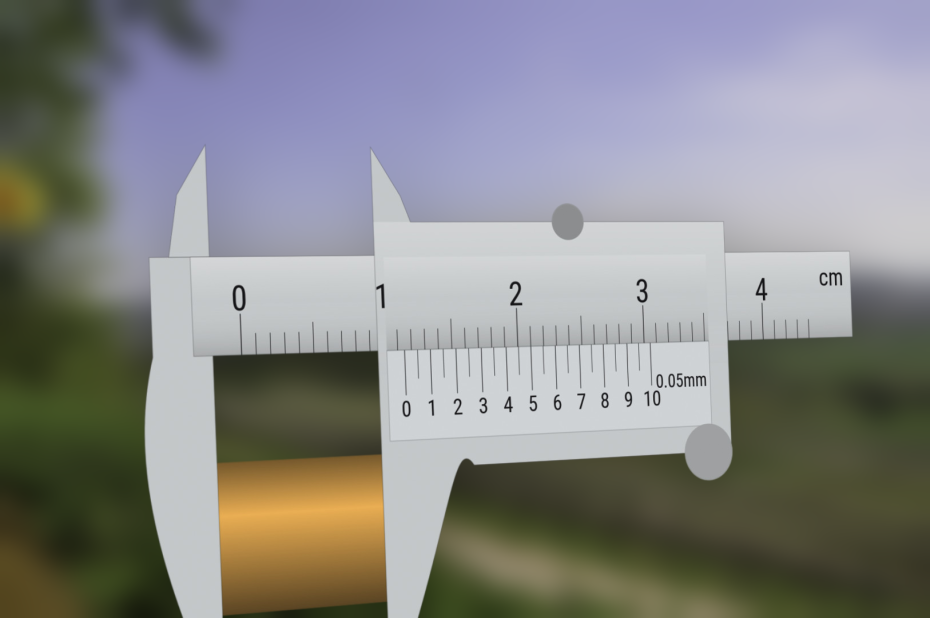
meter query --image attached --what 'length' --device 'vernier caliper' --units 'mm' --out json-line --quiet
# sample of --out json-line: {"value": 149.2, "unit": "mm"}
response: {"value": 11.5, "unit": "mm"}
